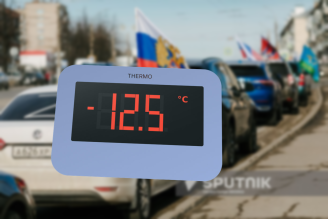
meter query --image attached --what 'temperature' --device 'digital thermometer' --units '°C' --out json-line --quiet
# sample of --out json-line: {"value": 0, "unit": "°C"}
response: {"value": -12.5, "unit": "°C"}
